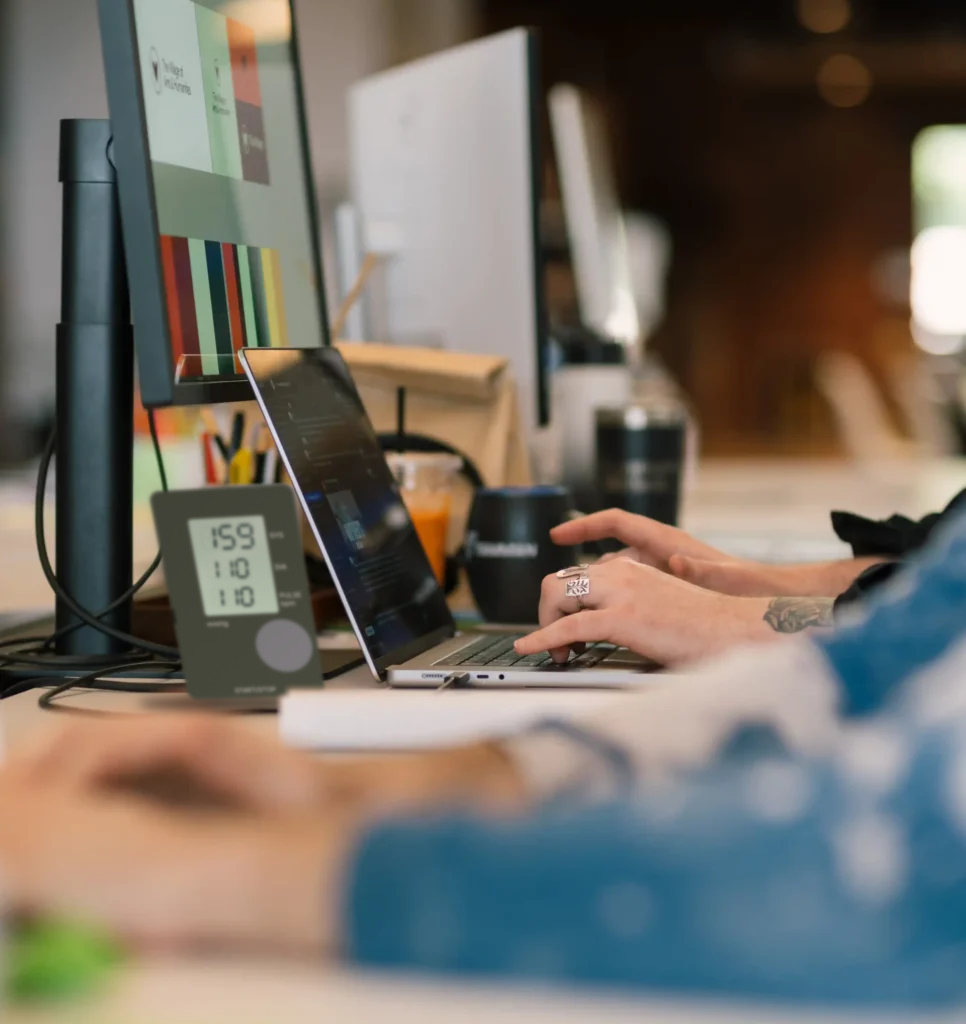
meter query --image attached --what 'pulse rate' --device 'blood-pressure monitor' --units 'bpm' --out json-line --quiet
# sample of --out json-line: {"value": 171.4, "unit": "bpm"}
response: {"value": 110, "unit": "bpm"}
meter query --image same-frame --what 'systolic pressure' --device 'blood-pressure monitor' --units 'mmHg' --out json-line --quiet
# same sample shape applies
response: {"value": 159, "unit": "mmHg"}
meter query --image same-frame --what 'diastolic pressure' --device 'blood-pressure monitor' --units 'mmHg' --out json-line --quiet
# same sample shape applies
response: {"value": 110, "unit": "mmHg"}
